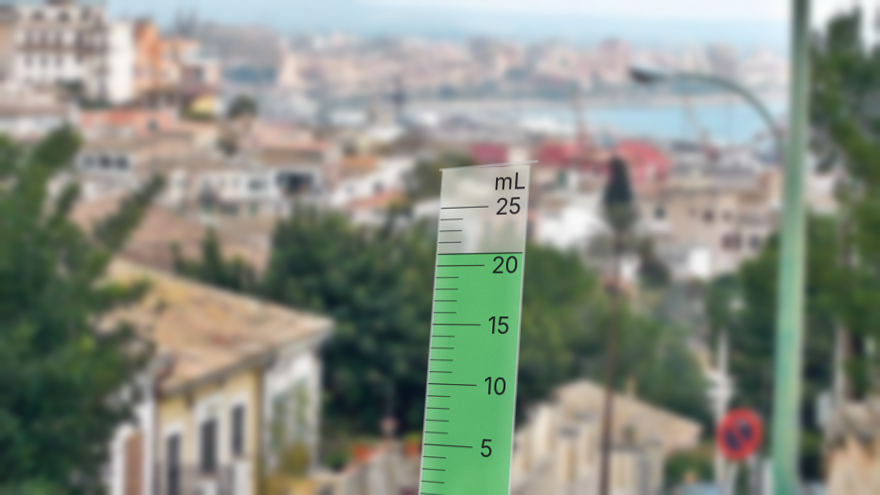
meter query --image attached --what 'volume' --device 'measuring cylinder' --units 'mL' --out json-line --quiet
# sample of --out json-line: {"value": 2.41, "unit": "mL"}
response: {"value": 21, "unit": "mL"}
